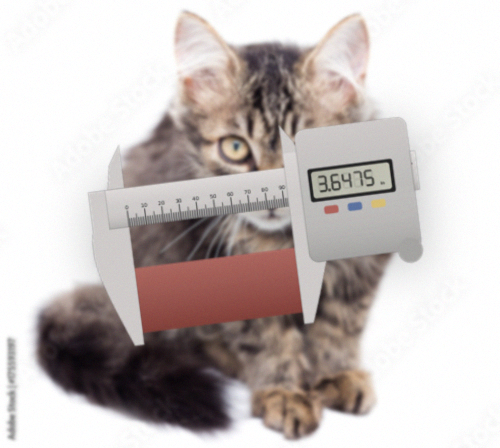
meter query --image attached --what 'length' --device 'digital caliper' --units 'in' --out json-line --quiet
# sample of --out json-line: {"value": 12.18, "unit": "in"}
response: {"value": 3.6475, "unit": "in"}
